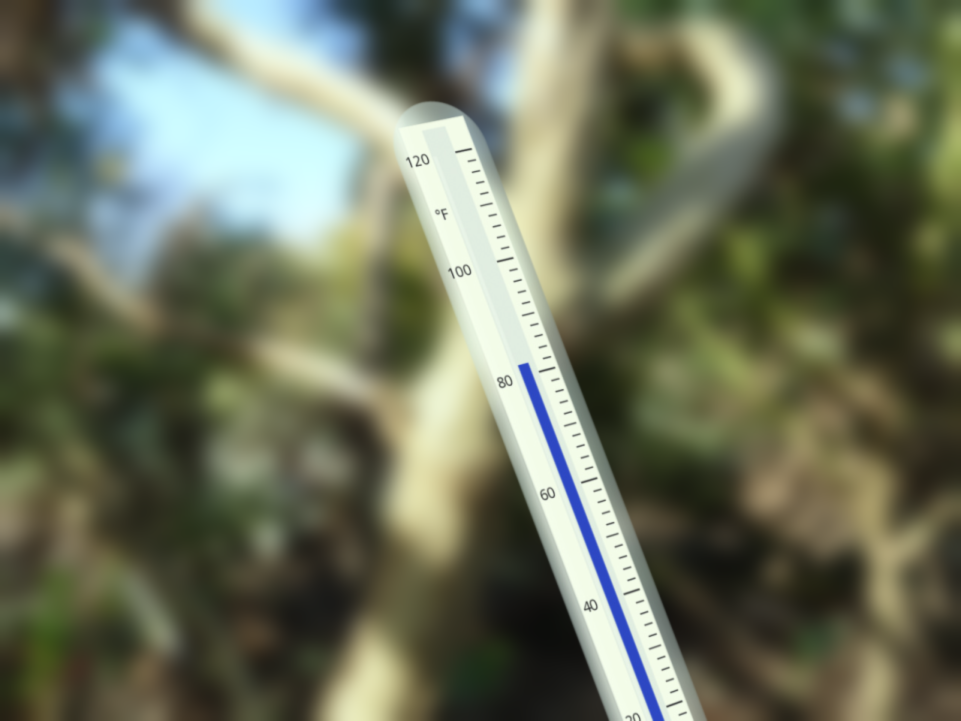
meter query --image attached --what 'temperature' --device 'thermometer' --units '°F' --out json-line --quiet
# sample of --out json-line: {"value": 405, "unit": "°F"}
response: {"value": 82, "unit": "°F"}
